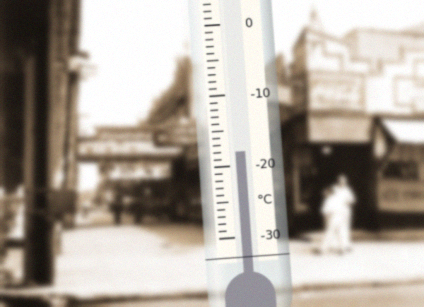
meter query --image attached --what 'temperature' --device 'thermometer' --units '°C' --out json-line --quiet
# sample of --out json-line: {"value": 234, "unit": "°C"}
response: {"value": -18, "unit": "°C"}
